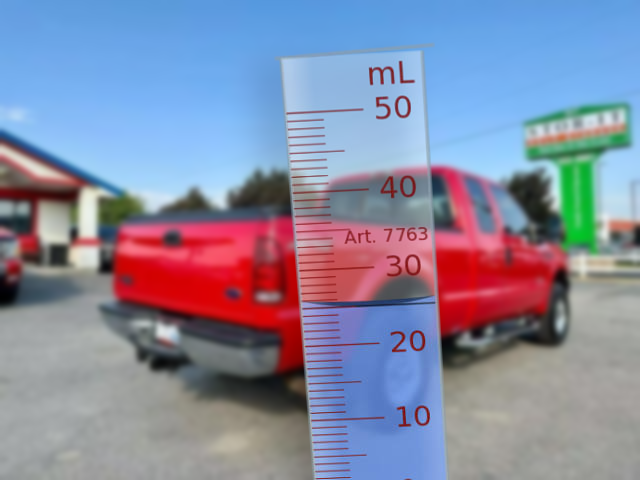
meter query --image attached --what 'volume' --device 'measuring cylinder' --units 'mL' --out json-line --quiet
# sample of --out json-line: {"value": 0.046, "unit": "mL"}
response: {"value": 25, "unit": "mL"}
